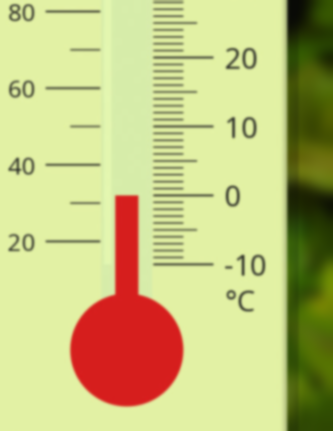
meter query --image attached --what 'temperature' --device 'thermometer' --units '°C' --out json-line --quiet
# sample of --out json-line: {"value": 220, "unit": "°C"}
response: {"value": 0, "unit": "°C"}
